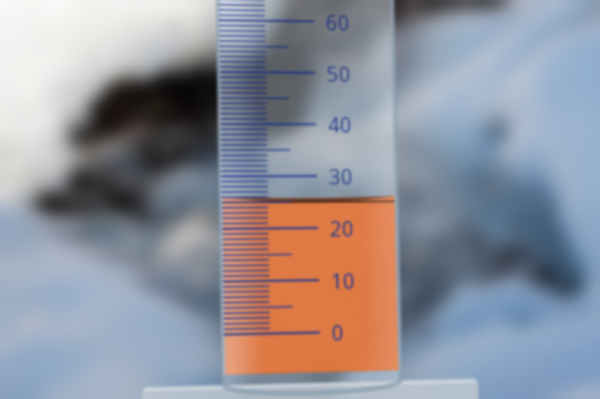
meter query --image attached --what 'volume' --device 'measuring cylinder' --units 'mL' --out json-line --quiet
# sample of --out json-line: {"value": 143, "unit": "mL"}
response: {"value": 25, "unit": "mL"}
